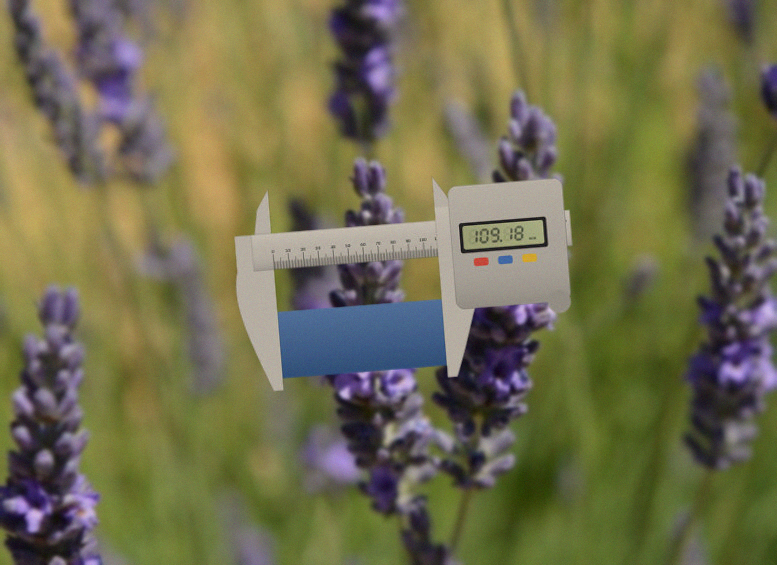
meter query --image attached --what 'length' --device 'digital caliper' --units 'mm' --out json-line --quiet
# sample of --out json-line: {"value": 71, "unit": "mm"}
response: {"value": 109.18, "unit": "mm"}
